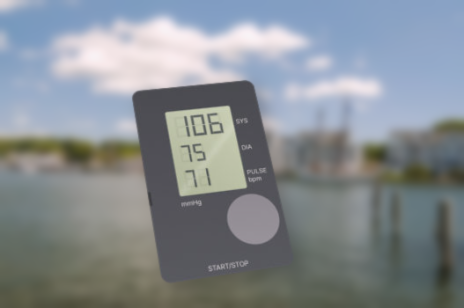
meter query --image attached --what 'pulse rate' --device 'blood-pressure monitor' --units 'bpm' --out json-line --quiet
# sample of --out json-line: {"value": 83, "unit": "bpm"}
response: {"value": 71, "unit": "bpm"}
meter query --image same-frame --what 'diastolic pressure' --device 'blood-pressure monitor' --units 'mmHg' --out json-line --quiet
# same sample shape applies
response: {"value": 75, "unit": "mmHg"}
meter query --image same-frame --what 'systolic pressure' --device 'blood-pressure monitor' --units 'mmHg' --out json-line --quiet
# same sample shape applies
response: {"value": 106, "unit": "mmHg"}
